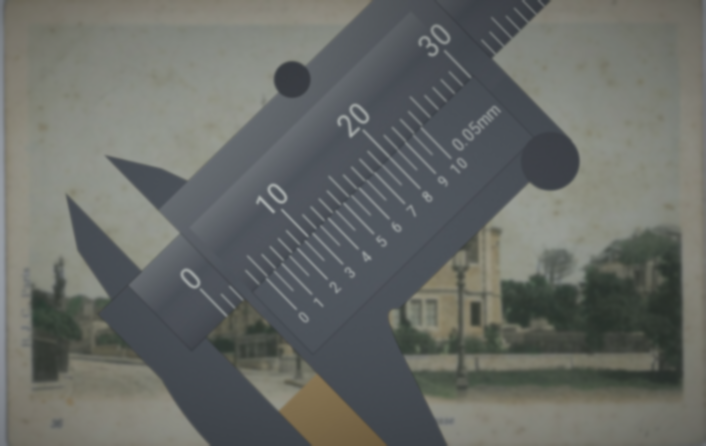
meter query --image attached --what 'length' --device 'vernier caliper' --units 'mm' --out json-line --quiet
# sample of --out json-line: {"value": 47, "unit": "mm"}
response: {"value": 4.8, "unit": "mm"}
